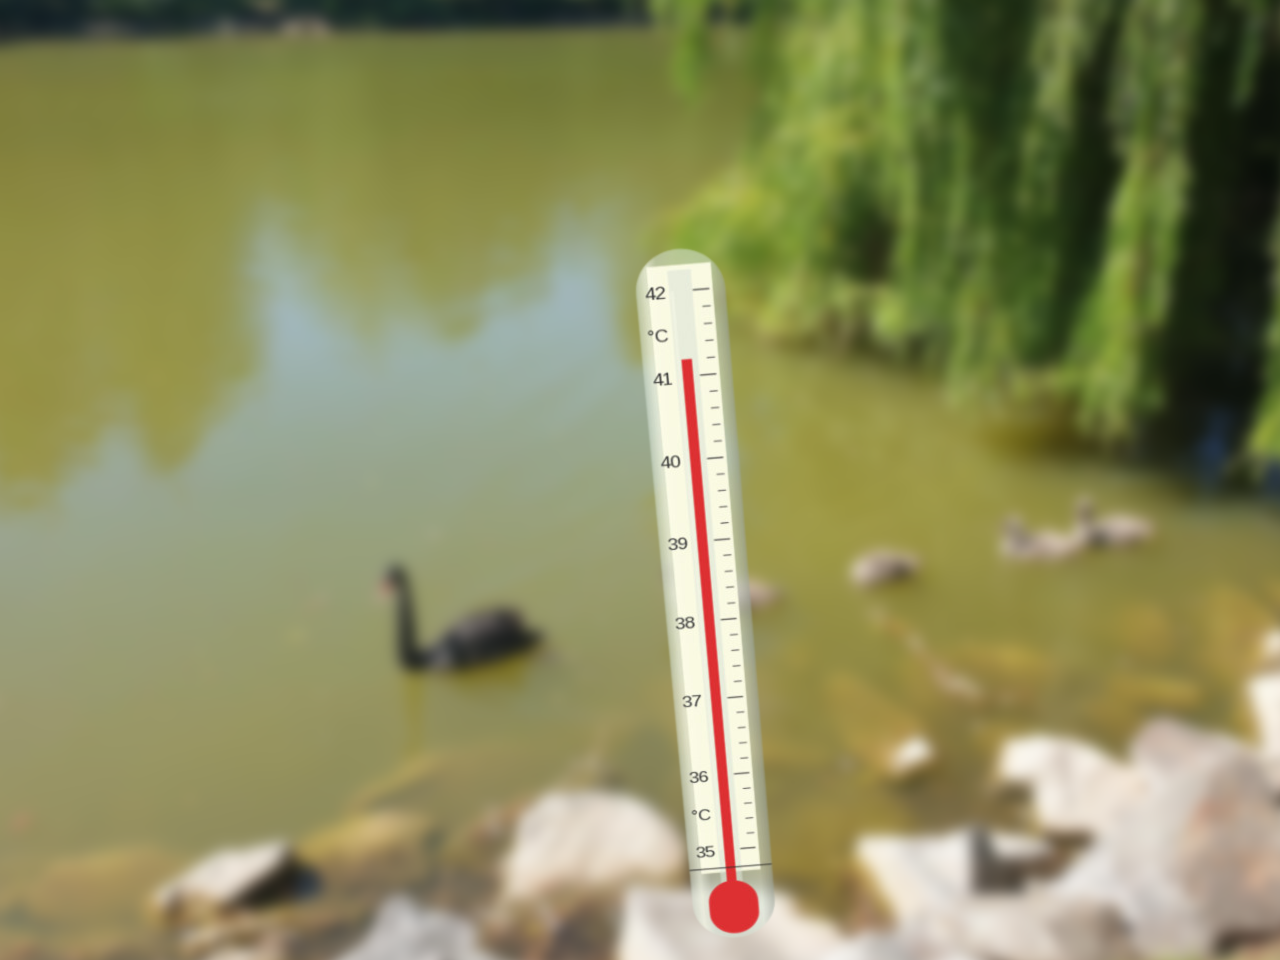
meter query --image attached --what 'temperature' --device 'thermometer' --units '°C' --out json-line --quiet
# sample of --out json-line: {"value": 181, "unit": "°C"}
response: {"value": 41.2, "unit": "°C"}
